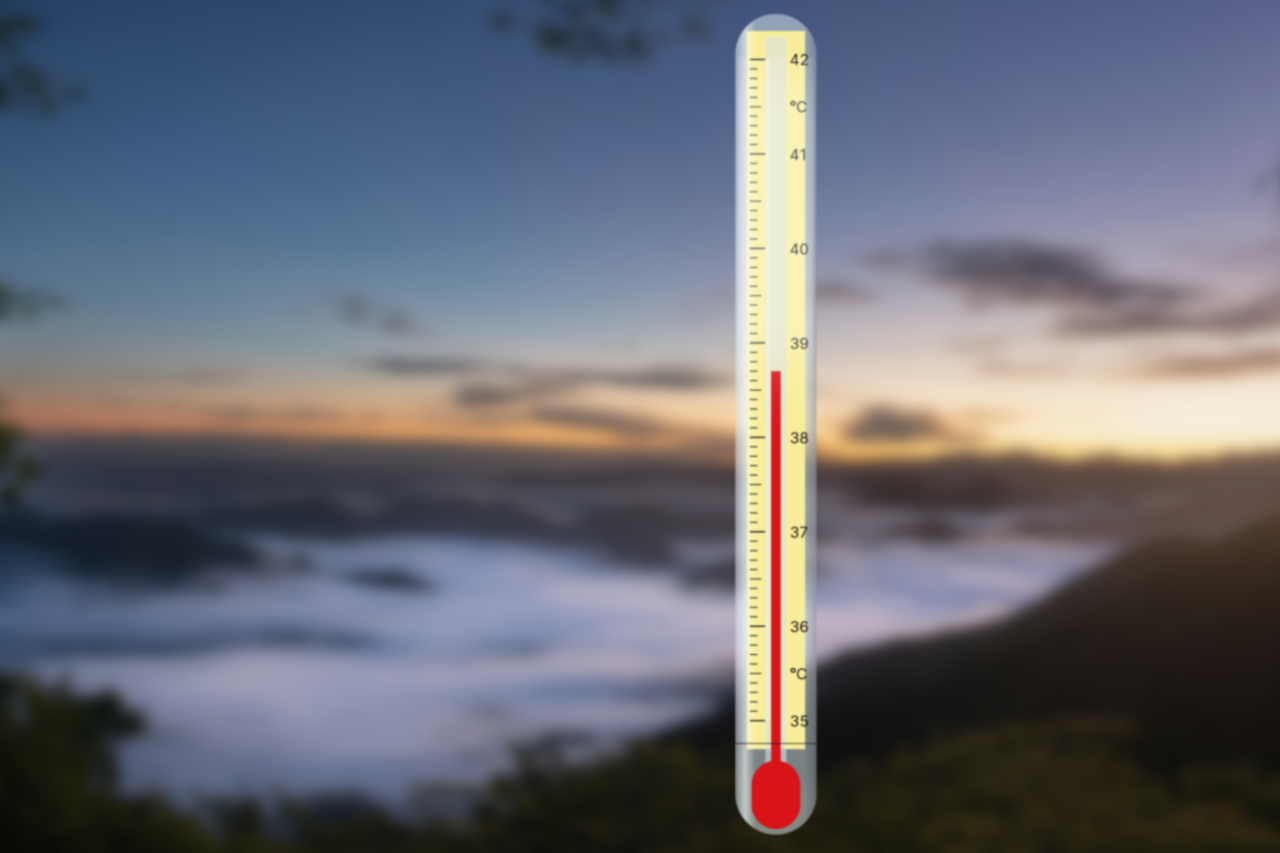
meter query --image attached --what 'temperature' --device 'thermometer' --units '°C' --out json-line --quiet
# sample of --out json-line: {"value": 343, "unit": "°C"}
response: {"value": 38.7, "unit": "°C"}
